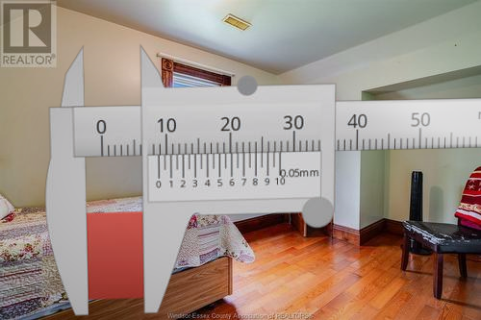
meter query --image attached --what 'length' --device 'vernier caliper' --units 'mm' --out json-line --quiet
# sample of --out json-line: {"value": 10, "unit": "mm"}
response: {"value": 8.8, "unit": "mm"}
